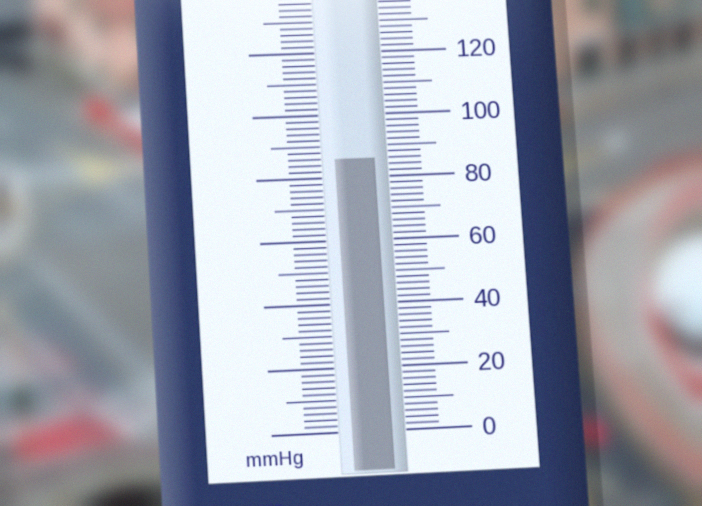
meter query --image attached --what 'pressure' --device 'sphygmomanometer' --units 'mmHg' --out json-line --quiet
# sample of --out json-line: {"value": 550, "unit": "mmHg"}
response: {"value": 86, "unit": "mmHg"}
